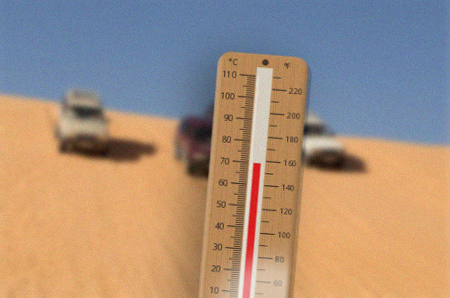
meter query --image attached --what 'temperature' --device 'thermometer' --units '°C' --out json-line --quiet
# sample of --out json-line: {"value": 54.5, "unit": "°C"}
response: {"value": 70, "unit": "°C"}
